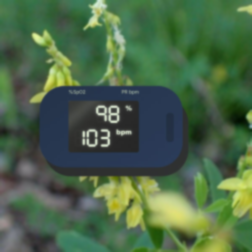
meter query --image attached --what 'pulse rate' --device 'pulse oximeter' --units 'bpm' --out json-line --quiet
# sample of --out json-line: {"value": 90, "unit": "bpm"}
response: {"value": 103, "unit": "bpm"}
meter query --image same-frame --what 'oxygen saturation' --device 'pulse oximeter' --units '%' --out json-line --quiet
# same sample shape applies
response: {"value": 98, "unit": "%"}
